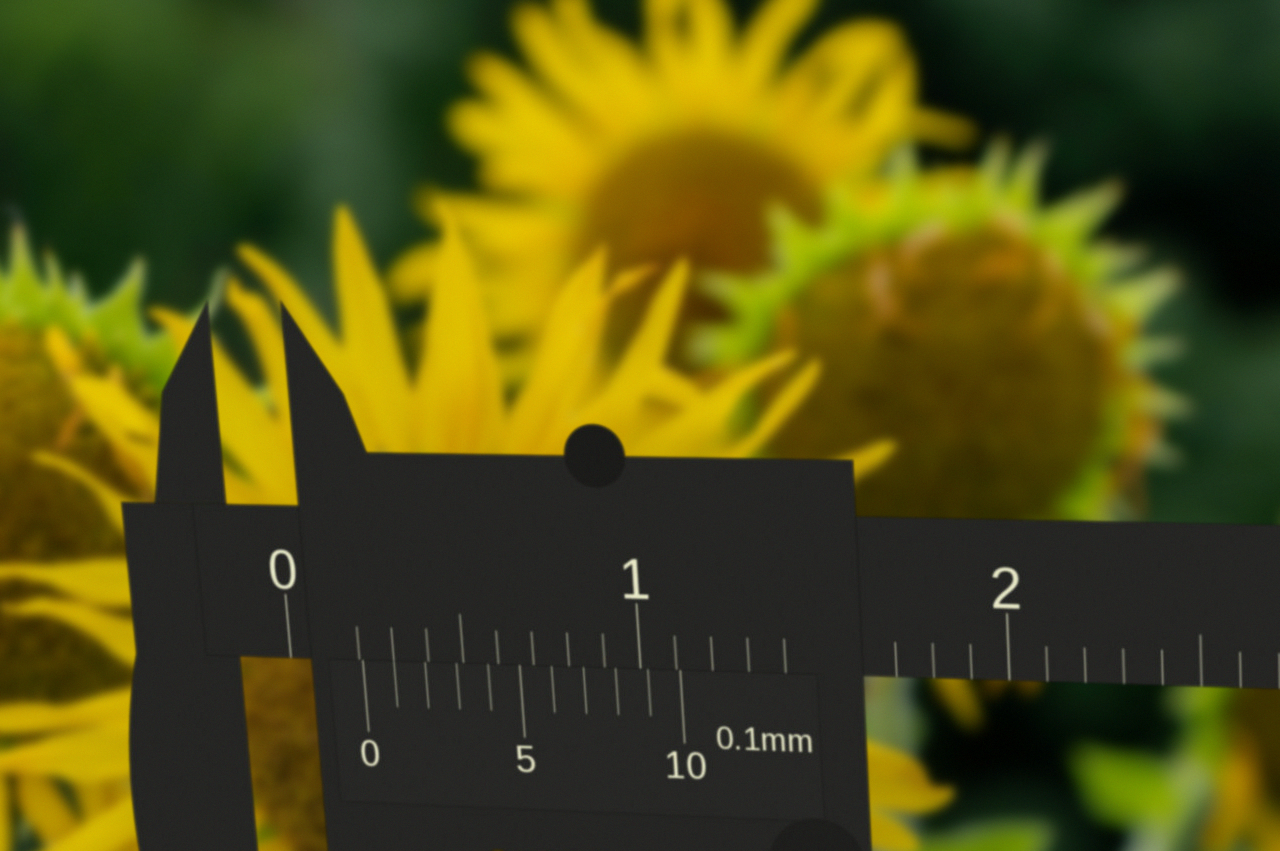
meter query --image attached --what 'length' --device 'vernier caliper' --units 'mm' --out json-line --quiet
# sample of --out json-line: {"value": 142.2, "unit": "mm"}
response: {"value": 2.1, "unit": "mm"}
